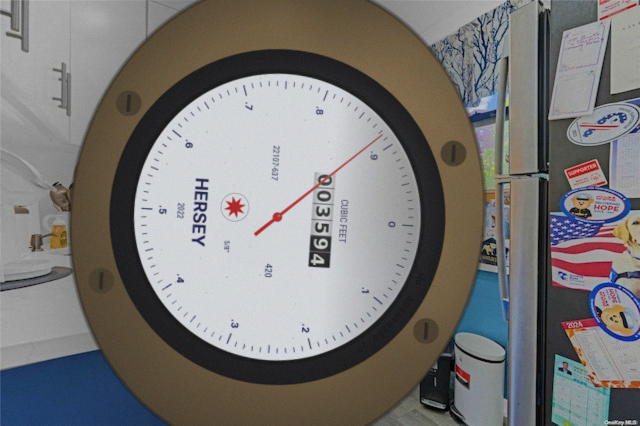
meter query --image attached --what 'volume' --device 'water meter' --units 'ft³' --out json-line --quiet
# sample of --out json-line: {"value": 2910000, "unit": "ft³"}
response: {"value": 3593.88, "unit": "ft³"}
